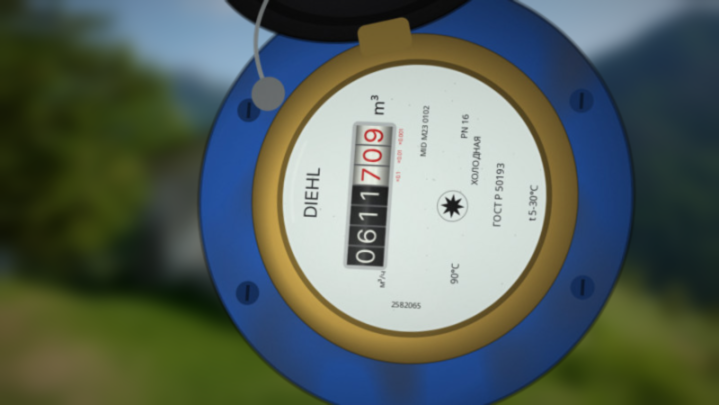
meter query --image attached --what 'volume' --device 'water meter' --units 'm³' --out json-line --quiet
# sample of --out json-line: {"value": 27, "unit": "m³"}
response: {"value": 611.709, "unit": "m³"}
